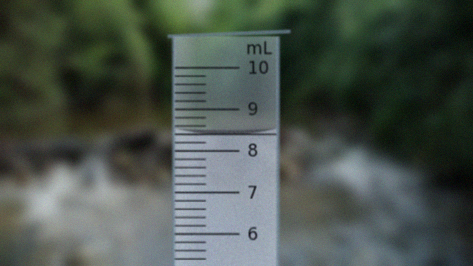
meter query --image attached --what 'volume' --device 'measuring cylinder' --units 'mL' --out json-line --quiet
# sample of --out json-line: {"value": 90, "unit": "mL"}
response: {"value": 8.4, "unit": "mL"}
